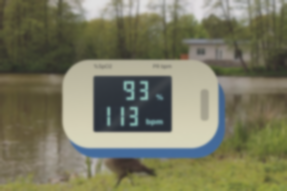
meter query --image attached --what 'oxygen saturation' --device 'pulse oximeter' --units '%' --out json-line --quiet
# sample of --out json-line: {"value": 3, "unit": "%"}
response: {"value": 93, "unit": "%"}
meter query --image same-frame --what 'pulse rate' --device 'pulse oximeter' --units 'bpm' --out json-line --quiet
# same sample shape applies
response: {"value": 113, "unit": "bpm"}
